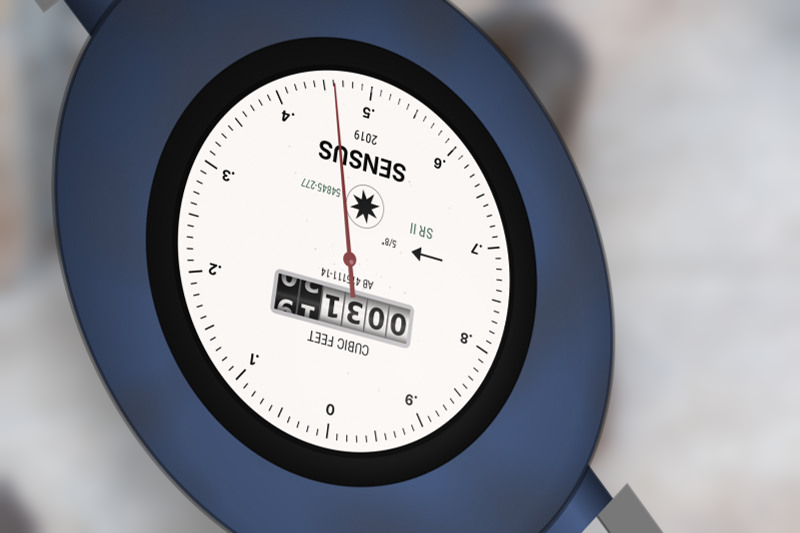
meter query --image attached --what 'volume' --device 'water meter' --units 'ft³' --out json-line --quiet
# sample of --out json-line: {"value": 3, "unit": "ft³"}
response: {"value": 3119.46, "unit": "ft³"}
